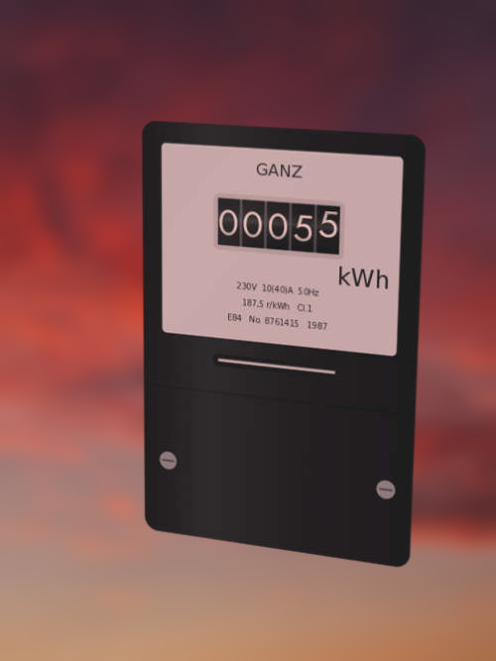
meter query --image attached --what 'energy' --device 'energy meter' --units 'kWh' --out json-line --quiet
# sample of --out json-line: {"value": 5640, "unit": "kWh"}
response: {"value": 55, "unit": "kWh"}
